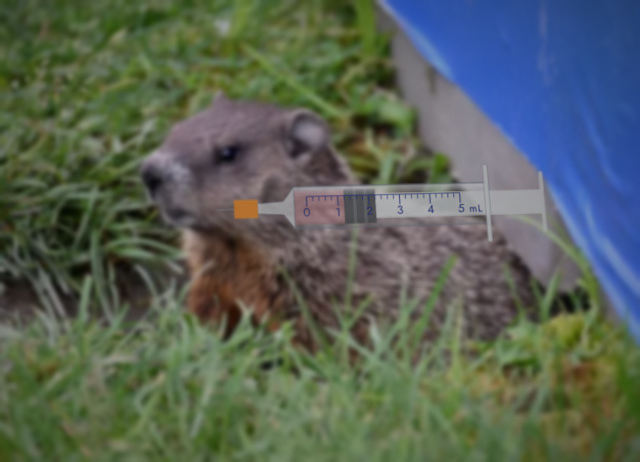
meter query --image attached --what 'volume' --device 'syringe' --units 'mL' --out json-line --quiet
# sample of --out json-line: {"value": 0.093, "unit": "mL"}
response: {"value": 1.2, "unit": "mL"}
